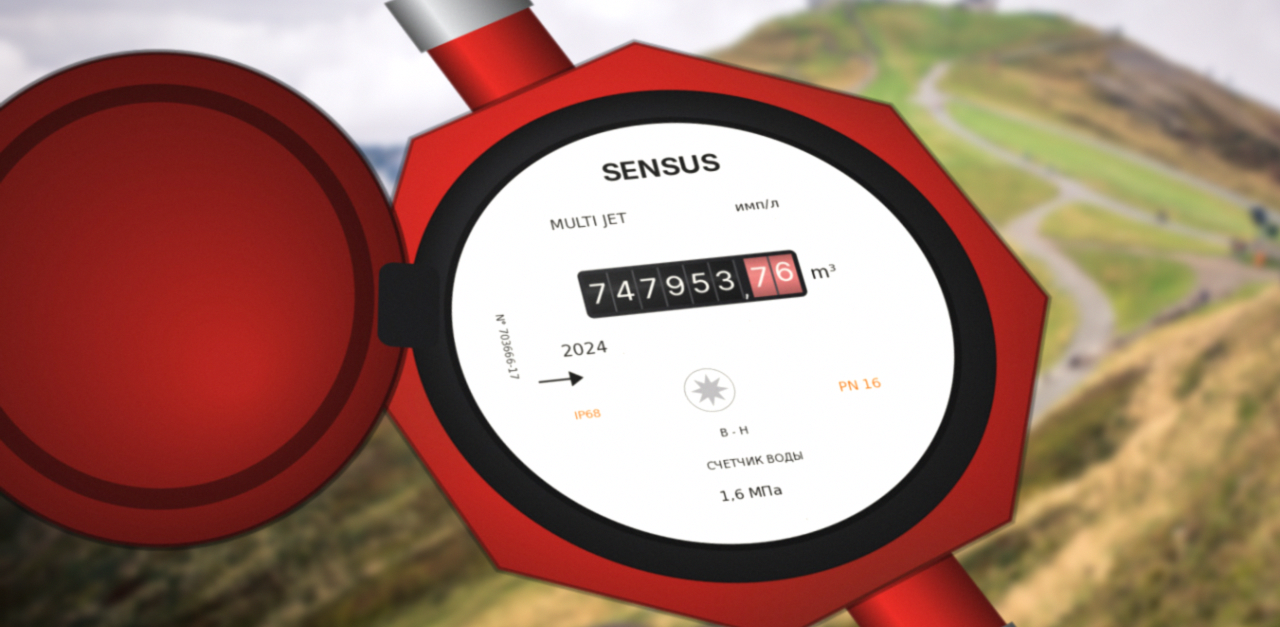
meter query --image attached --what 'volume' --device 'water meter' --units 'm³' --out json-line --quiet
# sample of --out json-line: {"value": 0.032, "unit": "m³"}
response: {"value": 747953.76, "unit": "m³"}
